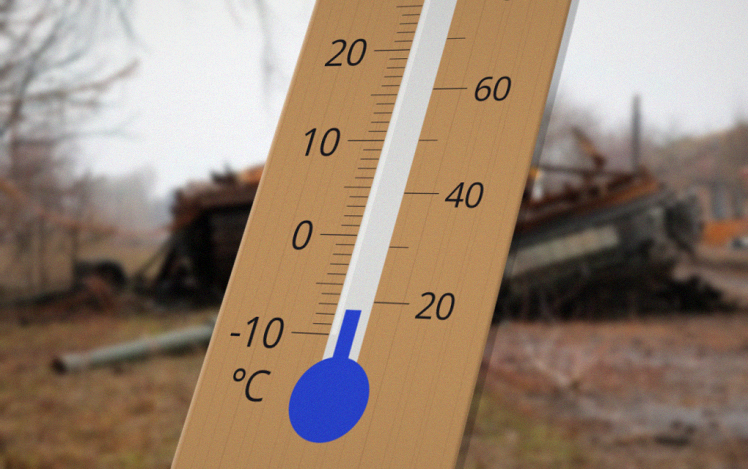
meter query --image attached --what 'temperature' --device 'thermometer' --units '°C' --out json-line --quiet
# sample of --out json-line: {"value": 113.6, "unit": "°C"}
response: {"value": -7.5, "unit": "°C"}
